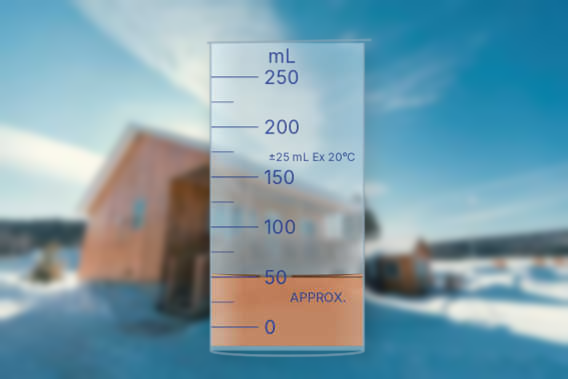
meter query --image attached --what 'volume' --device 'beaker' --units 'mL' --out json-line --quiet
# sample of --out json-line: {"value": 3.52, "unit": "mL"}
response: {"value": 50, "unit": "mL"}
